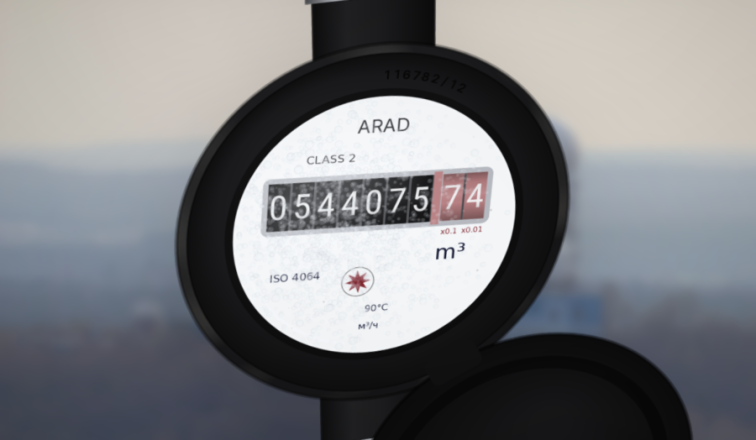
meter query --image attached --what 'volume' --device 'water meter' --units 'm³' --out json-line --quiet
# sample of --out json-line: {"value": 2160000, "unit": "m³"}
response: {"value": 544075.74, "unit": "m³"}
